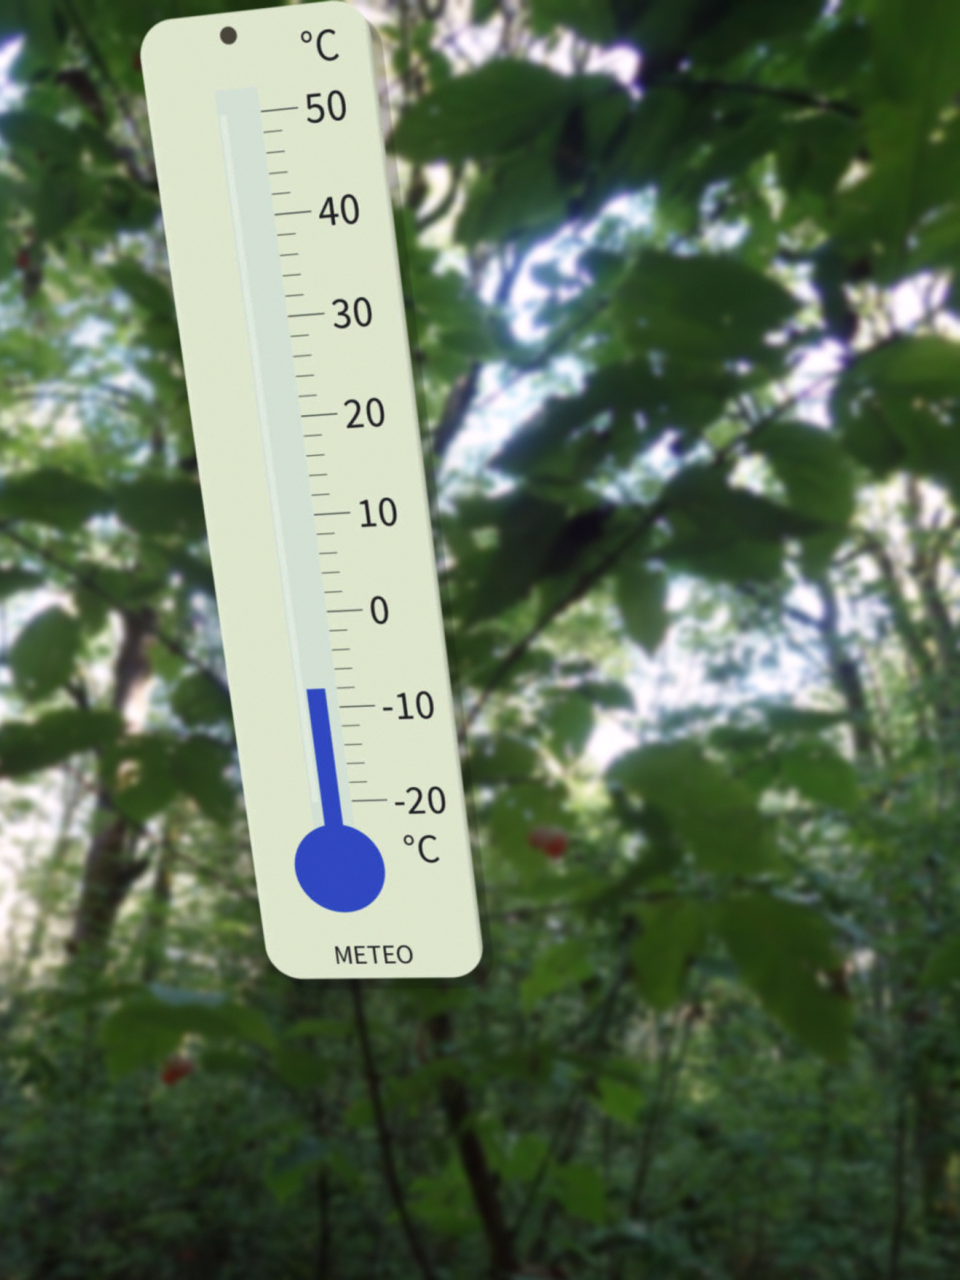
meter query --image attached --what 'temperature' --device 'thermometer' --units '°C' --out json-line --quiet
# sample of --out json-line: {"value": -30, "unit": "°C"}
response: {"value": -8, "unit": "°C"}
